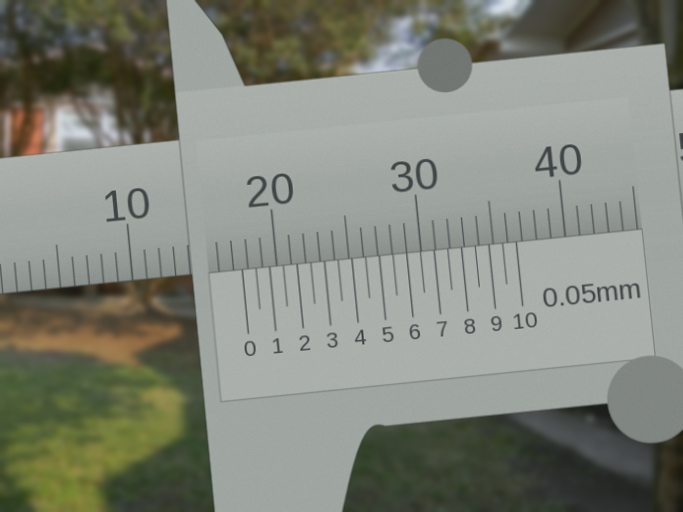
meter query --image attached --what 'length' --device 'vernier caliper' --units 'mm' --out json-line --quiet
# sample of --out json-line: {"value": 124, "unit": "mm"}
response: {"value": 17.6, "unit": "mm"}
